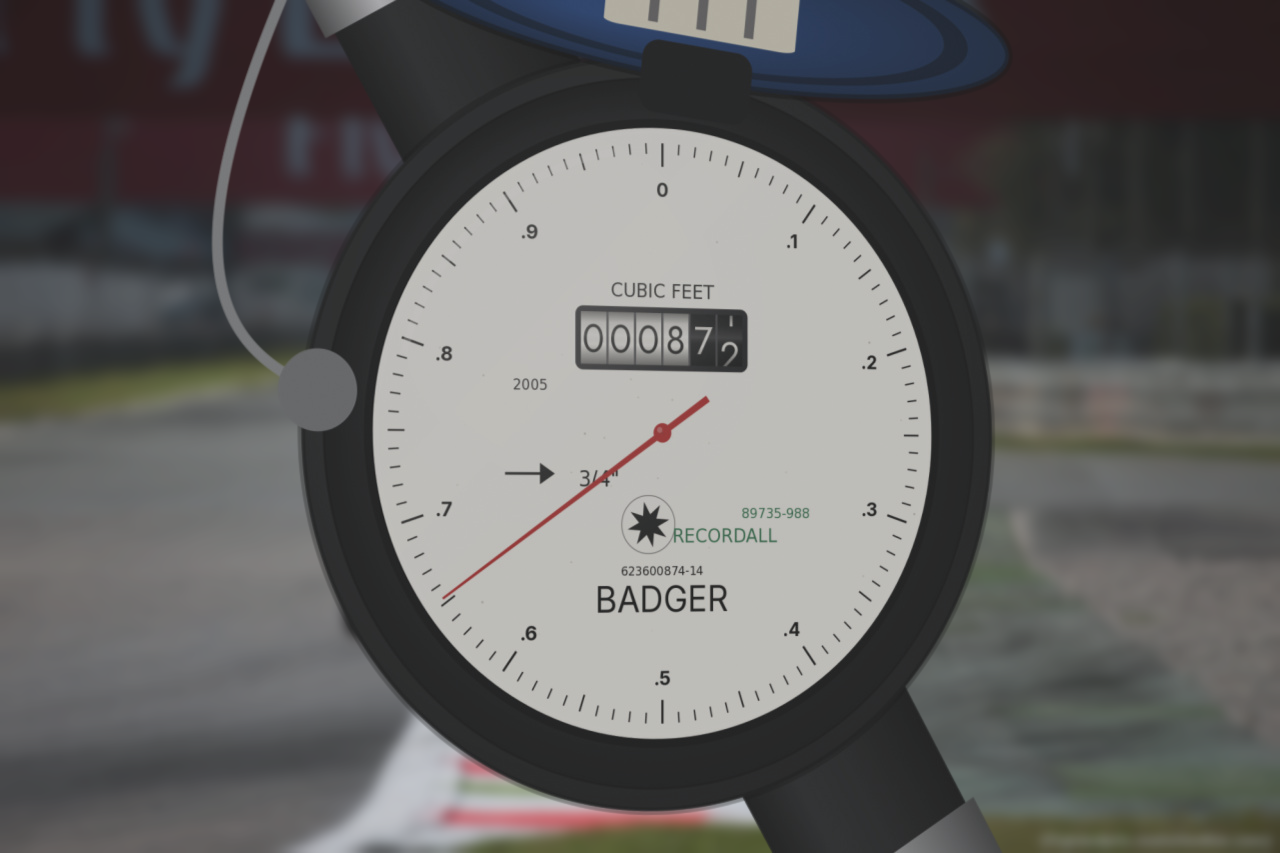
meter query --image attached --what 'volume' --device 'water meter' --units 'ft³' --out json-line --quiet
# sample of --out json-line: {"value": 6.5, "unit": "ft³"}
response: {"value": 871.65, "unit": "ft³"}
